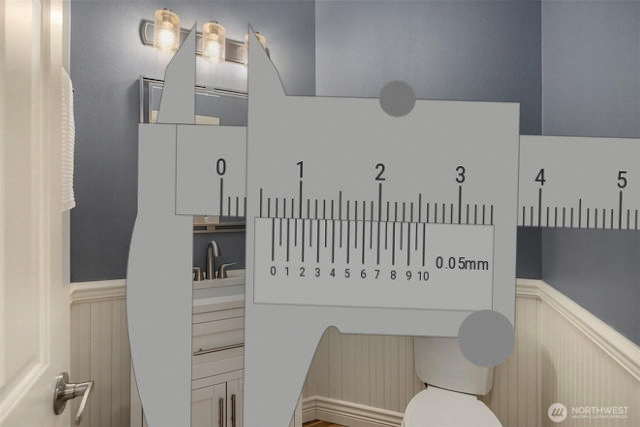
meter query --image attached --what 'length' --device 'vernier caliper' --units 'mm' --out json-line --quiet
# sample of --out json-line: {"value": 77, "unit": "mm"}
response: {"value": 6.6, "unit": "mm"}
